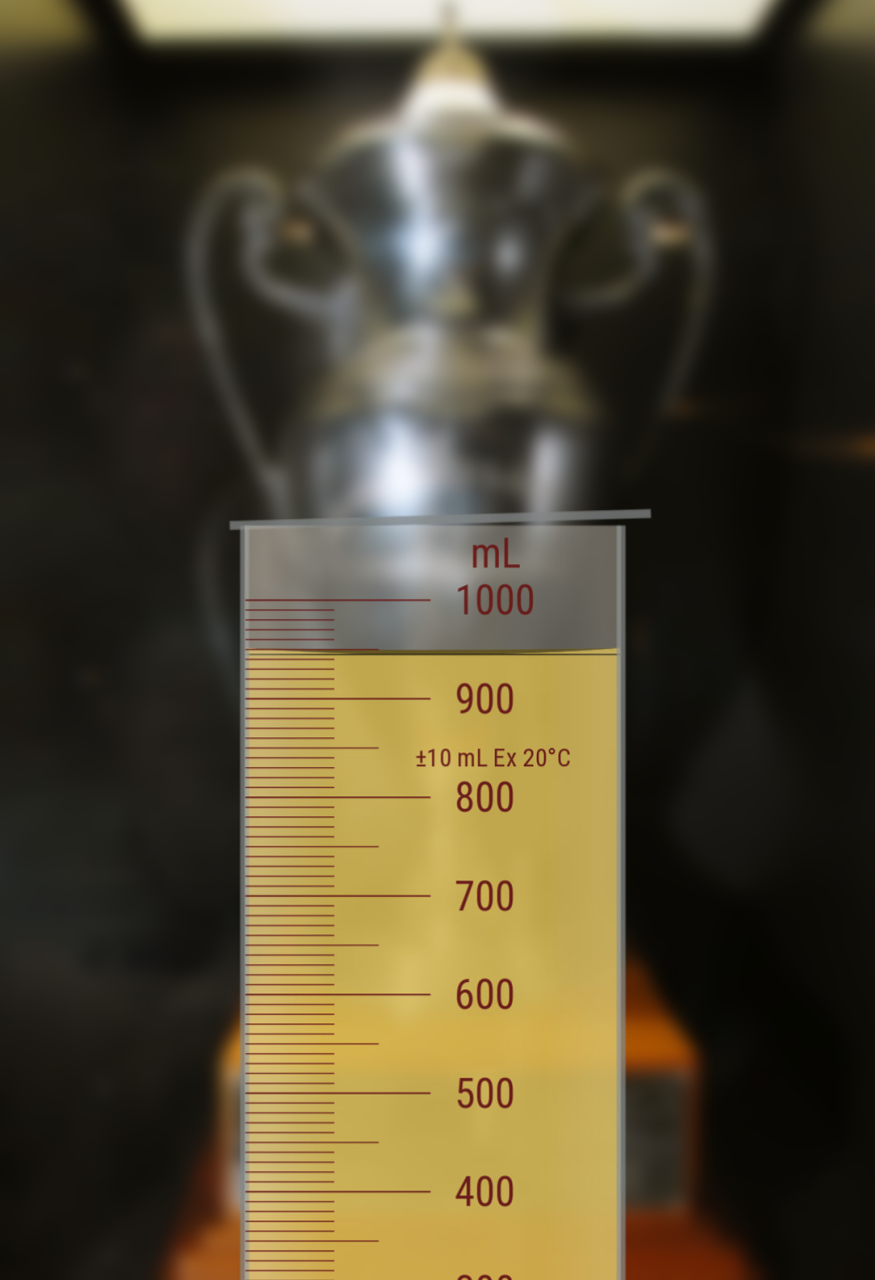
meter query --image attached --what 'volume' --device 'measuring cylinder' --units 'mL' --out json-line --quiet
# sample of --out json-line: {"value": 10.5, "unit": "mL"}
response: {"value": 945, "unit": "mL"}
